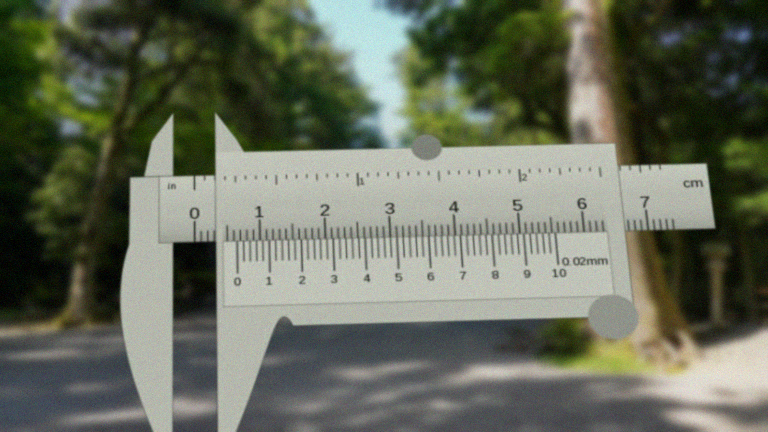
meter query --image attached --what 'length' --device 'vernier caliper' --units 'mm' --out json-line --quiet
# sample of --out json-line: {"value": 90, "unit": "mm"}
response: {"value": 6.5, "unit": "mm"}
